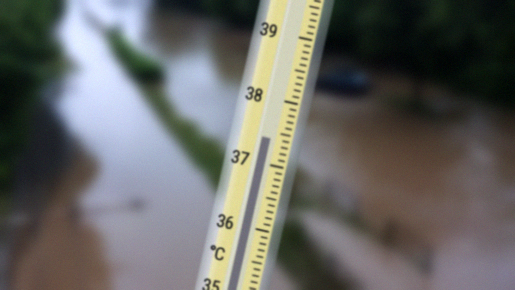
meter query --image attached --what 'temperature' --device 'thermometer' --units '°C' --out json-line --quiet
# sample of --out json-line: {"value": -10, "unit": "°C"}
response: {"value": 37.4, "unit": "°C"}
